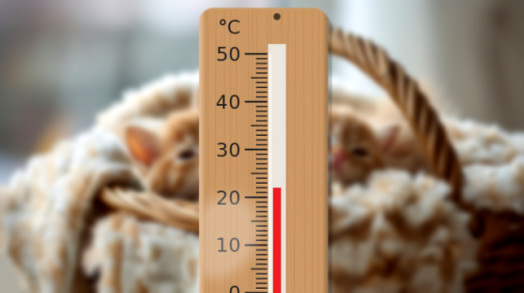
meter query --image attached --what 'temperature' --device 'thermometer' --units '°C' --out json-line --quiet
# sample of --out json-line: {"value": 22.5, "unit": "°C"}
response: {"value": 22, "unit": "°C"}
